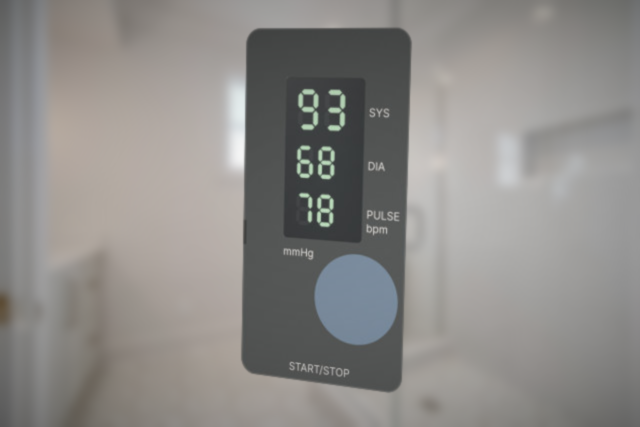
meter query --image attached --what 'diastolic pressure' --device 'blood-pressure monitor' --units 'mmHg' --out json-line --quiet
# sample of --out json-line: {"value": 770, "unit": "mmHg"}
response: {"value": 68, "unit": "mmHg"}
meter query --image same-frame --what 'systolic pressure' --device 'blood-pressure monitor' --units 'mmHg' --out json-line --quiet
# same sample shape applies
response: {"value": 93, "unit": "mmHg"}
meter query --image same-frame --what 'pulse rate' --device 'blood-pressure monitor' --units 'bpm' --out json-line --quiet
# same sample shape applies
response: {"value": 78, "unit": "bpm"}
